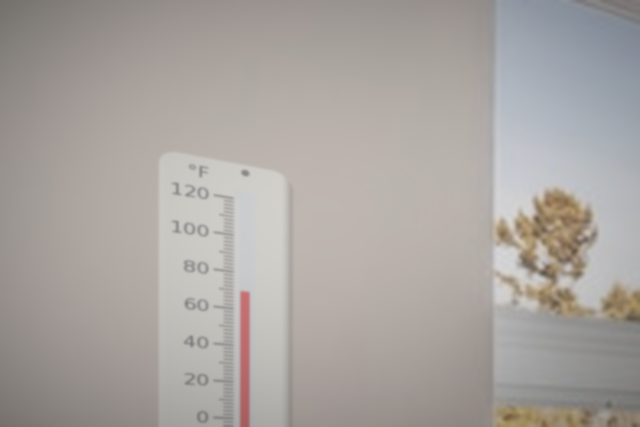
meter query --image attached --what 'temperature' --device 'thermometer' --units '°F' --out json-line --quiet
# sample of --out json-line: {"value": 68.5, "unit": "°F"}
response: {"value": 70, "unit": "°F"}
